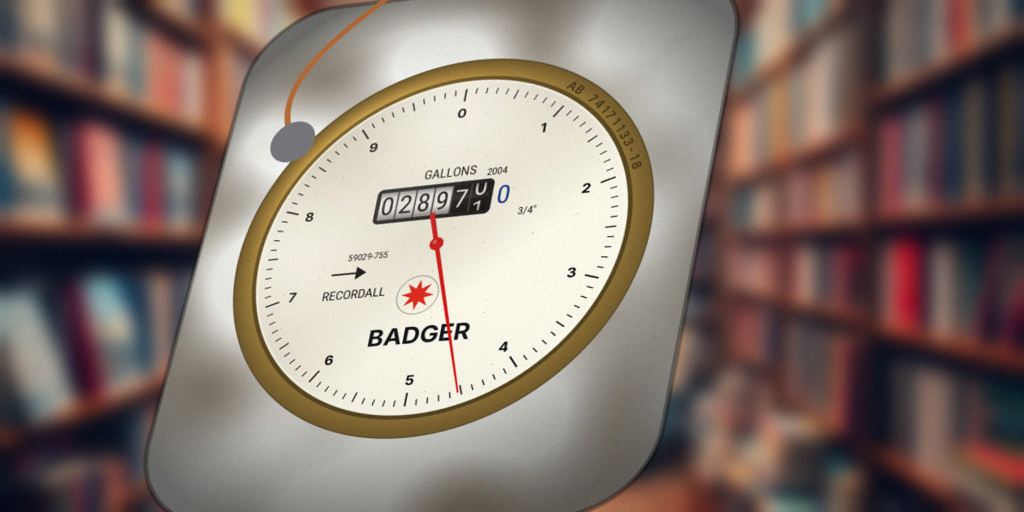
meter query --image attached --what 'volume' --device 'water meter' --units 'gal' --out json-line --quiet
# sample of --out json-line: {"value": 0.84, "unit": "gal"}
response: {"value": 289704.5, "unit": "gal"}
